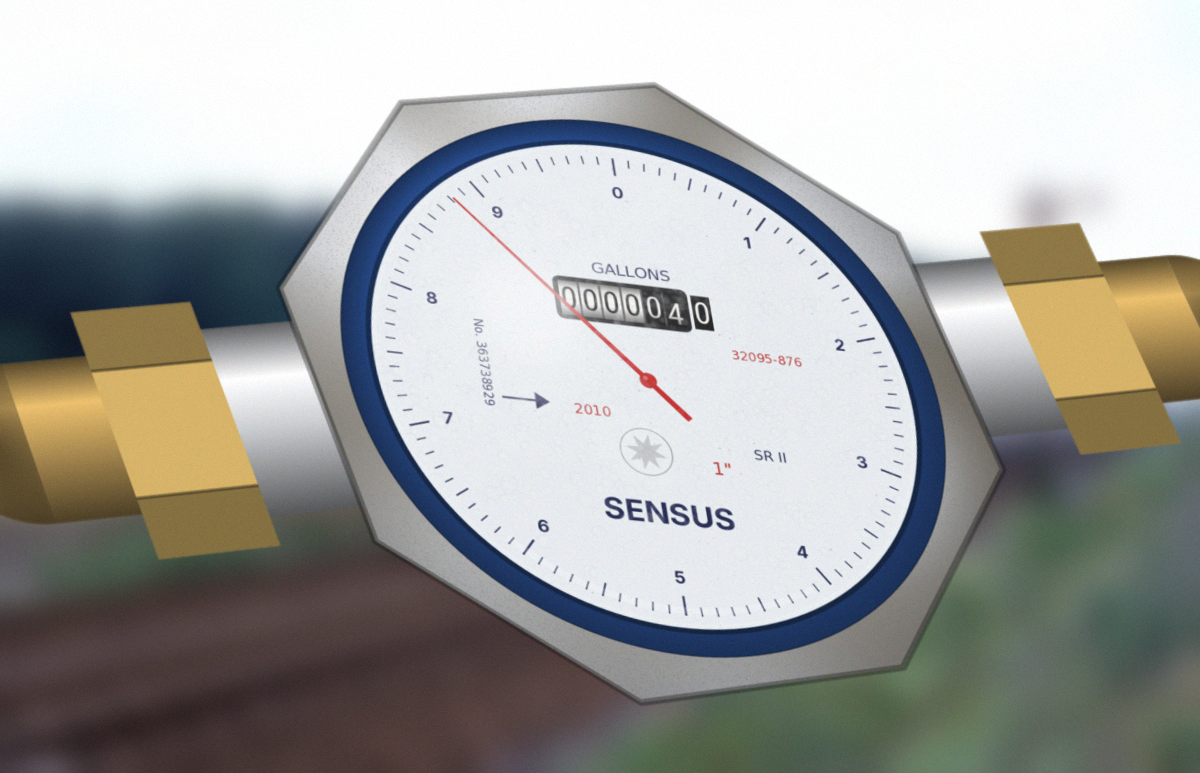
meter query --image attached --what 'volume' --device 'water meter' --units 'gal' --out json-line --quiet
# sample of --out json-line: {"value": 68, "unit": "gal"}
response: {"value": 38.8, "unit": "gal"}
